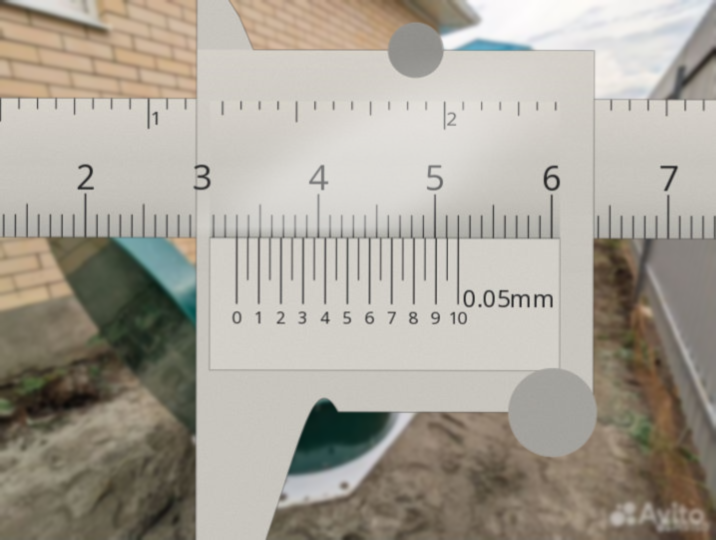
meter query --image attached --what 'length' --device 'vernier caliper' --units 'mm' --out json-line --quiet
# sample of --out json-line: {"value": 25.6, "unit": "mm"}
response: {"value": 33.0, "unit": "mm"}
